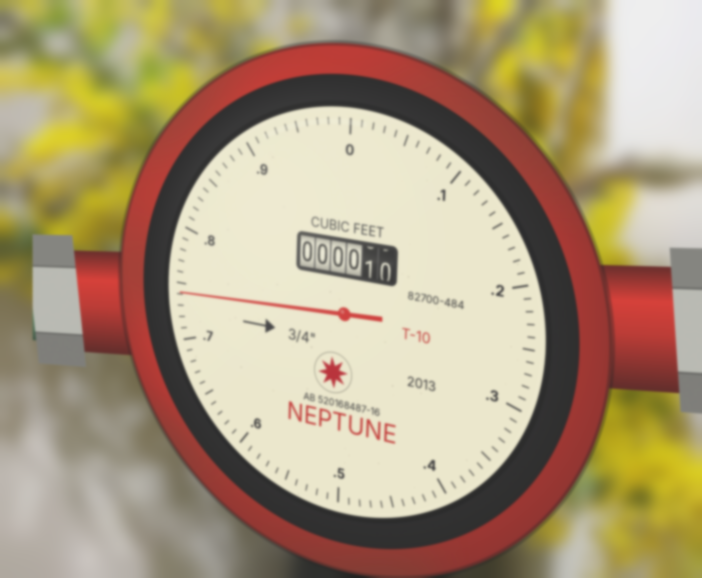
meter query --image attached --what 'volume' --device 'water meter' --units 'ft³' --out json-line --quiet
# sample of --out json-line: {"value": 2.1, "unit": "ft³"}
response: {"value": 9.74, "unit": "ft³"}
